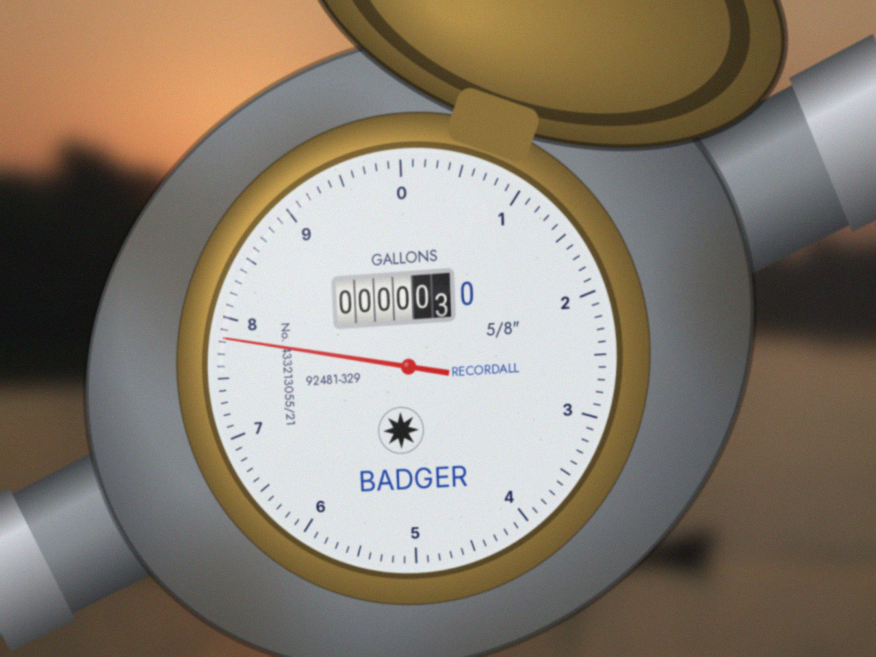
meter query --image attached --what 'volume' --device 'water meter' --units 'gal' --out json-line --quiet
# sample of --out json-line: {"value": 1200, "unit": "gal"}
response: {"value": 27.8, "unit": "gal"}
